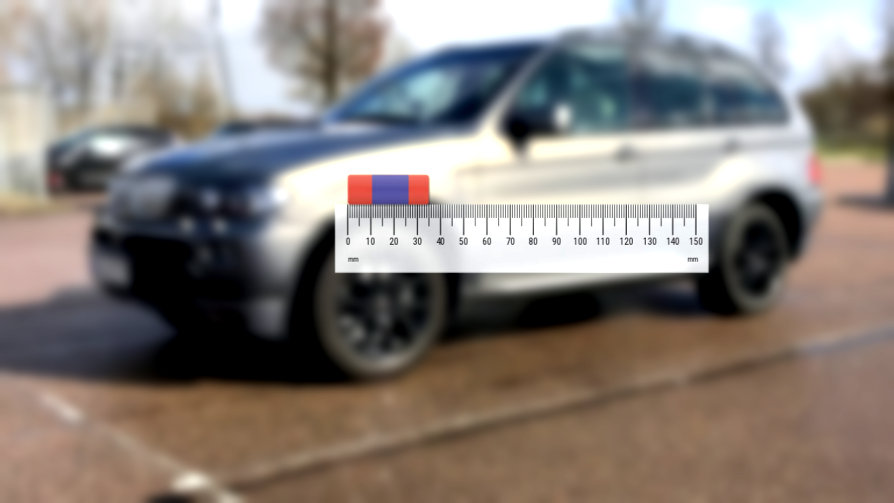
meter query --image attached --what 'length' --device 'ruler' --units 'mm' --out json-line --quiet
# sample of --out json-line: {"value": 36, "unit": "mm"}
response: {"value": 35, "unit": "mm"}
